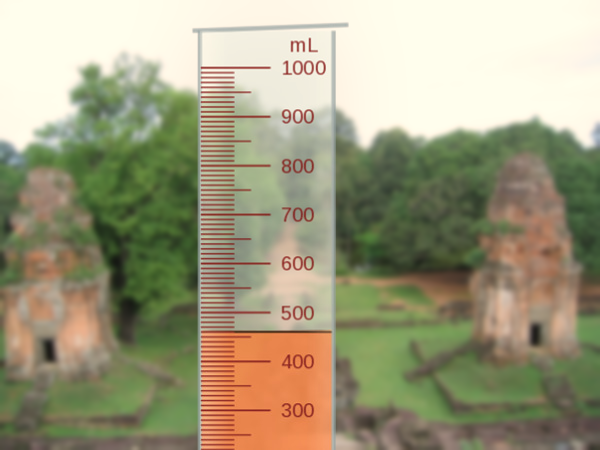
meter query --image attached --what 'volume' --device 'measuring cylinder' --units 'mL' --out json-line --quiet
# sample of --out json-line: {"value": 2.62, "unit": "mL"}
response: {"value": 460, "unit": "mL"}
